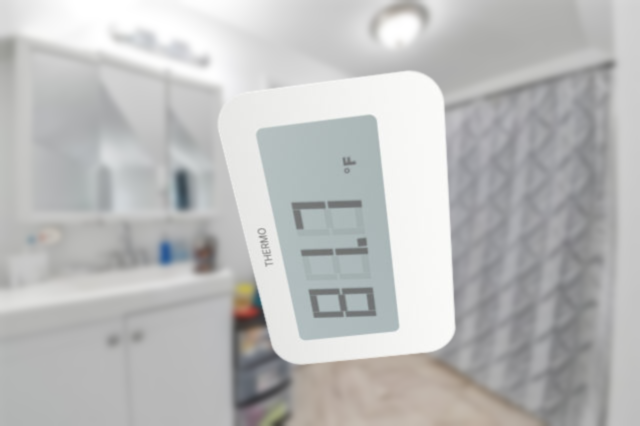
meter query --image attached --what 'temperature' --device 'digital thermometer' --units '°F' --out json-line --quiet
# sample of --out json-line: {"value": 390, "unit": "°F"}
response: {"value": 81.7, "unit": "°F"}
